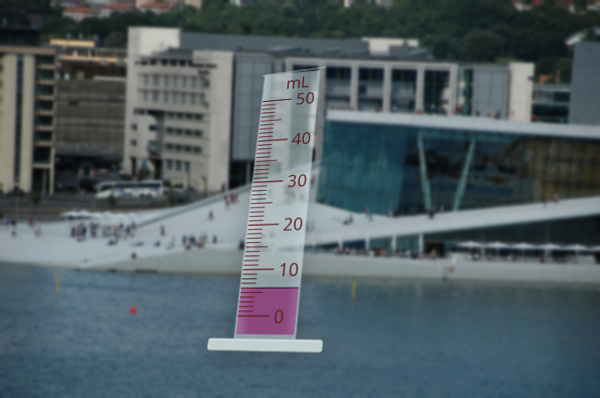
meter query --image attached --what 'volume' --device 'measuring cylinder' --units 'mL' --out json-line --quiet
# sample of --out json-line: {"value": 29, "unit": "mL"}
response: {"value": 6, "unit": "mL"}
